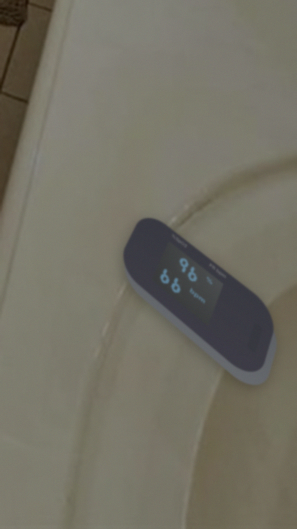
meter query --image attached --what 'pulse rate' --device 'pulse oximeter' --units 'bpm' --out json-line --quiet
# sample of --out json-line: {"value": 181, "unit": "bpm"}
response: {"value": 66, "unit": "bpm"}
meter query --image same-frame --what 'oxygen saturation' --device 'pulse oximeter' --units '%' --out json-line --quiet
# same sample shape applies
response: {"value": 96, "unit": "%"}
